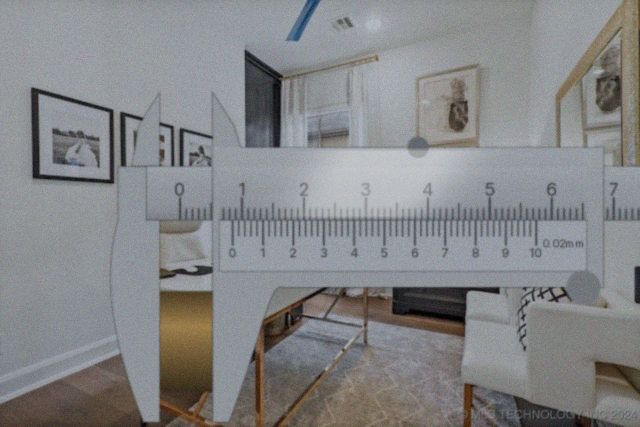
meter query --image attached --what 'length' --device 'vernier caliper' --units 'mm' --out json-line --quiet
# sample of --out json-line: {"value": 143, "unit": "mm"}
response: {"value": 8.5, "unit": "mm"}
